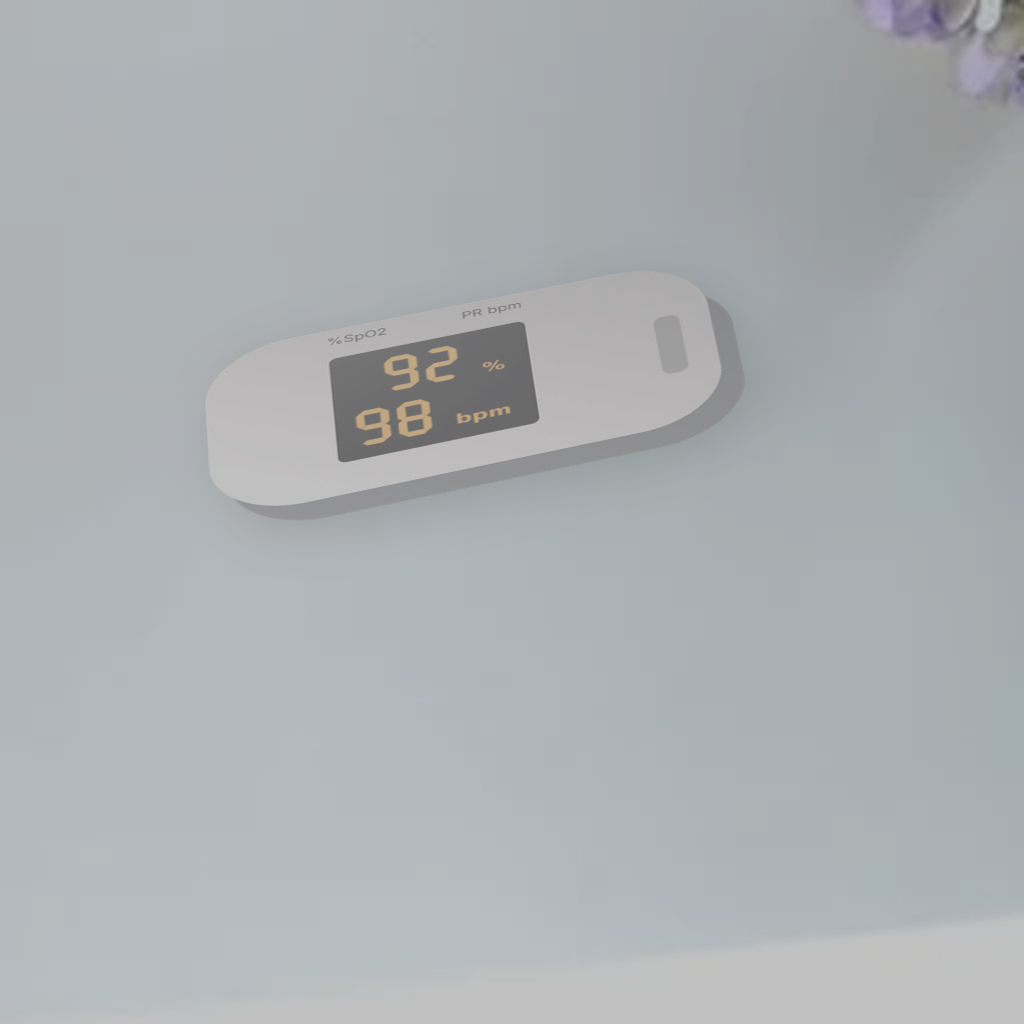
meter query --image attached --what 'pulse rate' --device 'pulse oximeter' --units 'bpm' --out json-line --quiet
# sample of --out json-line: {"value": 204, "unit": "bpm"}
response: {"value": 98, "unit": "bpm"}
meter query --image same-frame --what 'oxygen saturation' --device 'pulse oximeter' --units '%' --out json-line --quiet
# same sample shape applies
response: {"value": 92, "unit": "%"}
